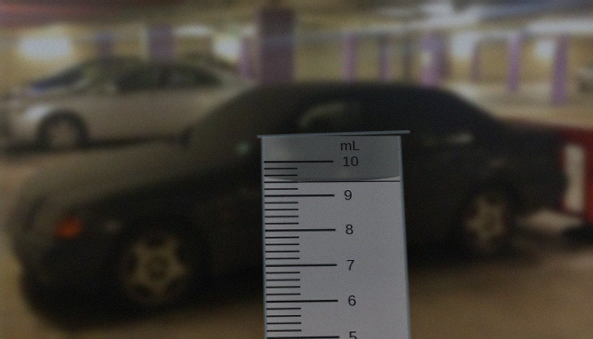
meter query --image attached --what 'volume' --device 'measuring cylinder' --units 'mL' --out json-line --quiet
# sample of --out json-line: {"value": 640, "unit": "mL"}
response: {"value": 9.4, "unit": "mL"}
